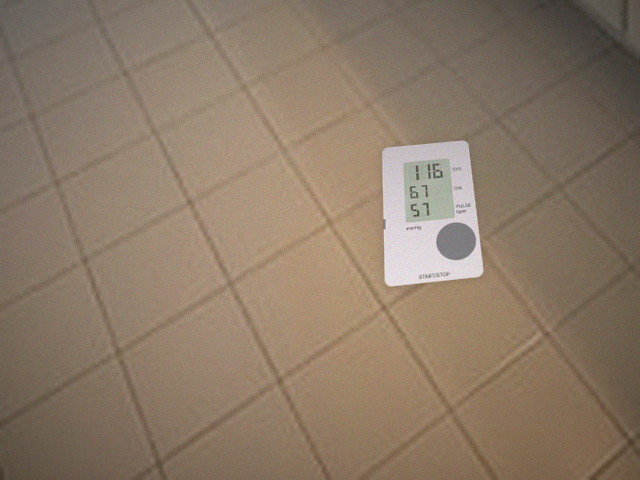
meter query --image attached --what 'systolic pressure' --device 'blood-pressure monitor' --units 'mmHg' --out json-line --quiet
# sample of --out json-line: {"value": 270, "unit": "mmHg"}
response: {"value": 116, "unit": "mmHg"}
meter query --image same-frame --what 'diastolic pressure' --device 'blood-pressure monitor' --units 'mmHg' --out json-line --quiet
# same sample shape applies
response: {"value": 67, "unit": "mmHg"}
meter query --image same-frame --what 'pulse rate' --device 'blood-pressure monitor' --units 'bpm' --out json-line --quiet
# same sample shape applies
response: {"value": 57, "unit": "bpm"}
